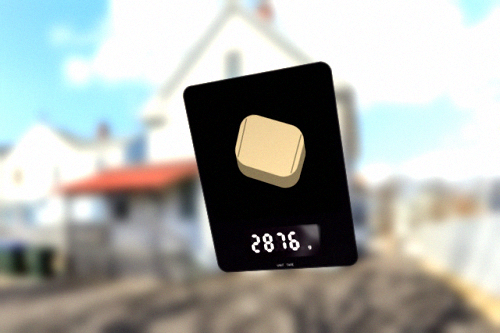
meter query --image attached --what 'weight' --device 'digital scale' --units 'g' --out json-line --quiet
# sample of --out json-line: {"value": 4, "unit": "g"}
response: {"value": 2876, "unit": "g"}
